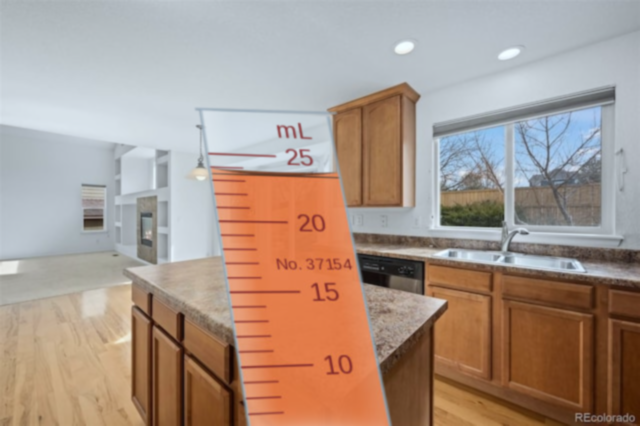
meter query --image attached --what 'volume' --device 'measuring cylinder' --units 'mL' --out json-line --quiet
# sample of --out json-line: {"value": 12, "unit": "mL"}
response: {"value": 23.5, "unit": "mL"}
